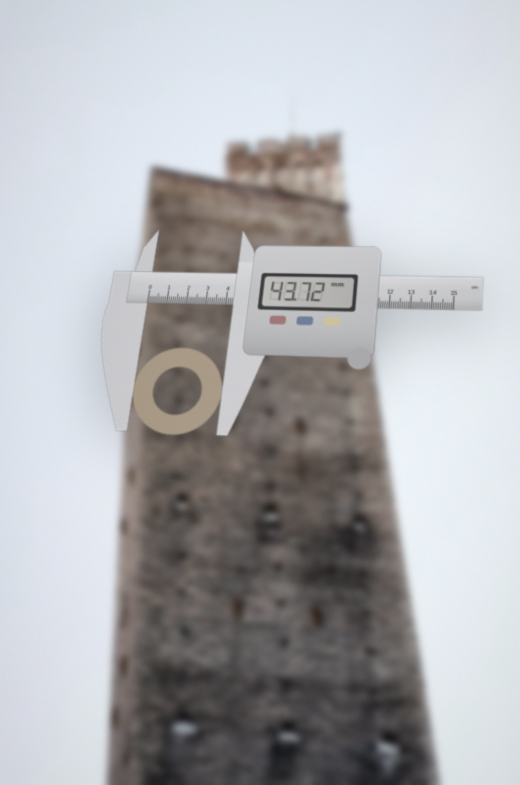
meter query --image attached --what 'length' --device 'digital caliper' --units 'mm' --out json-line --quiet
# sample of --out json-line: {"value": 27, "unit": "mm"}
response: {"value": 43.72, "unit": "mm"}
